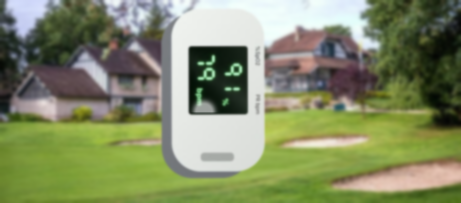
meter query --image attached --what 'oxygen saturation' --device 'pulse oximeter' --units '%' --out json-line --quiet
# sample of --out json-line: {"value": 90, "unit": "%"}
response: {"value": 91, "unit": "%"}
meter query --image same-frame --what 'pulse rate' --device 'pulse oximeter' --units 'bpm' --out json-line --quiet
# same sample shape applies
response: {"value": 79, "unit": "bpm"}
